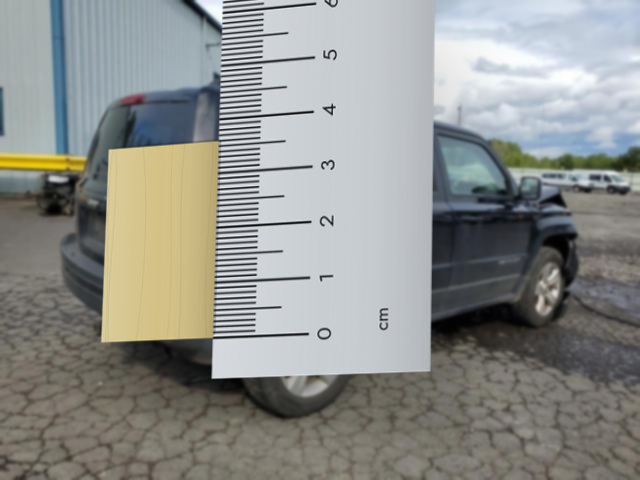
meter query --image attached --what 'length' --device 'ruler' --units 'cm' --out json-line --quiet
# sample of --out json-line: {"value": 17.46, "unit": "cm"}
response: {"value": 3.6, "unit": "cm"}
